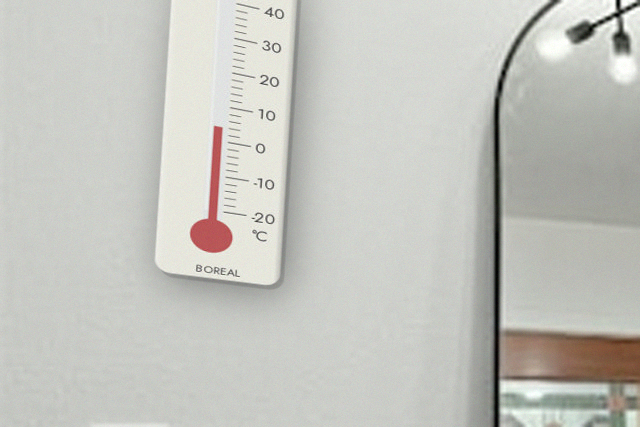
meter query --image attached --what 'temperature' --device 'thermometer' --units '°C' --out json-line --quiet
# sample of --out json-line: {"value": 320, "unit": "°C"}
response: {"value": 4, "unit": "°C"}
